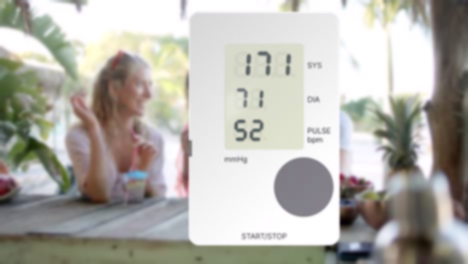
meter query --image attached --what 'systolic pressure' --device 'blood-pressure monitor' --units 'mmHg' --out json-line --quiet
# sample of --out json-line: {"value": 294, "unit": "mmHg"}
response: {"value": 171, "unit": "mmHg"}
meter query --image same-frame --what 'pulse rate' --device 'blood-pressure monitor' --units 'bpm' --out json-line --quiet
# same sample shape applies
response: {"value": 52, "unit": "bpm"}
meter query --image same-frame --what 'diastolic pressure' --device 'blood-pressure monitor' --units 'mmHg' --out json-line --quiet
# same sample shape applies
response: {"value": 71, "unit": "mmHg"}
